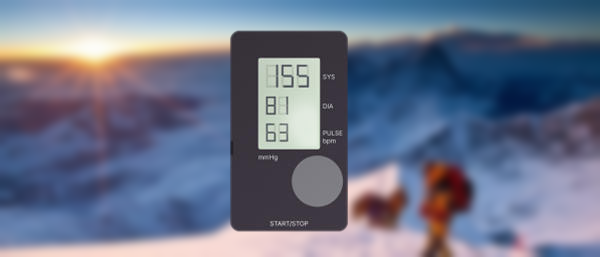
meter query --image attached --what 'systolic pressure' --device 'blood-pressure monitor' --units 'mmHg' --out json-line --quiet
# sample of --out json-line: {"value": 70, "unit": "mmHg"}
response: {"value": 155, "unit": "mmHg"}
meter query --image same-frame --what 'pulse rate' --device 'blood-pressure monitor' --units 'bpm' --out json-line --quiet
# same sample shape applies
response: {"value": 63, "unit": "bpm"}
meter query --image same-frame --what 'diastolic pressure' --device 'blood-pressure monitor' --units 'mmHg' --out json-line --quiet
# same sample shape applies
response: {"value": 81, "unit": "mmHg"}
